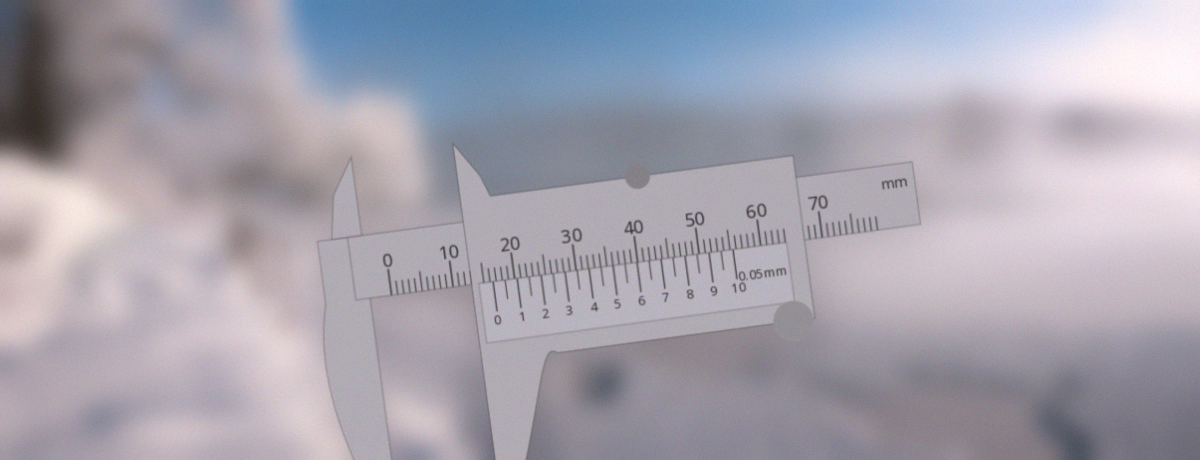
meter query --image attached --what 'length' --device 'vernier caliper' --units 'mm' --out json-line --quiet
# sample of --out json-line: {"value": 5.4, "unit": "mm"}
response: {"value": 16.5, "unit": "mm"}
